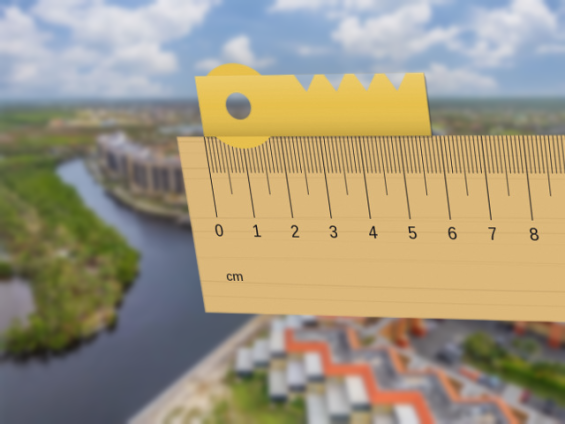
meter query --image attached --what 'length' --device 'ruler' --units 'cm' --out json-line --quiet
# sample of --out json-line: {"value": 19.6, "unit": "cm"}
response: {"value": 5.8, "unit": "cm"}
